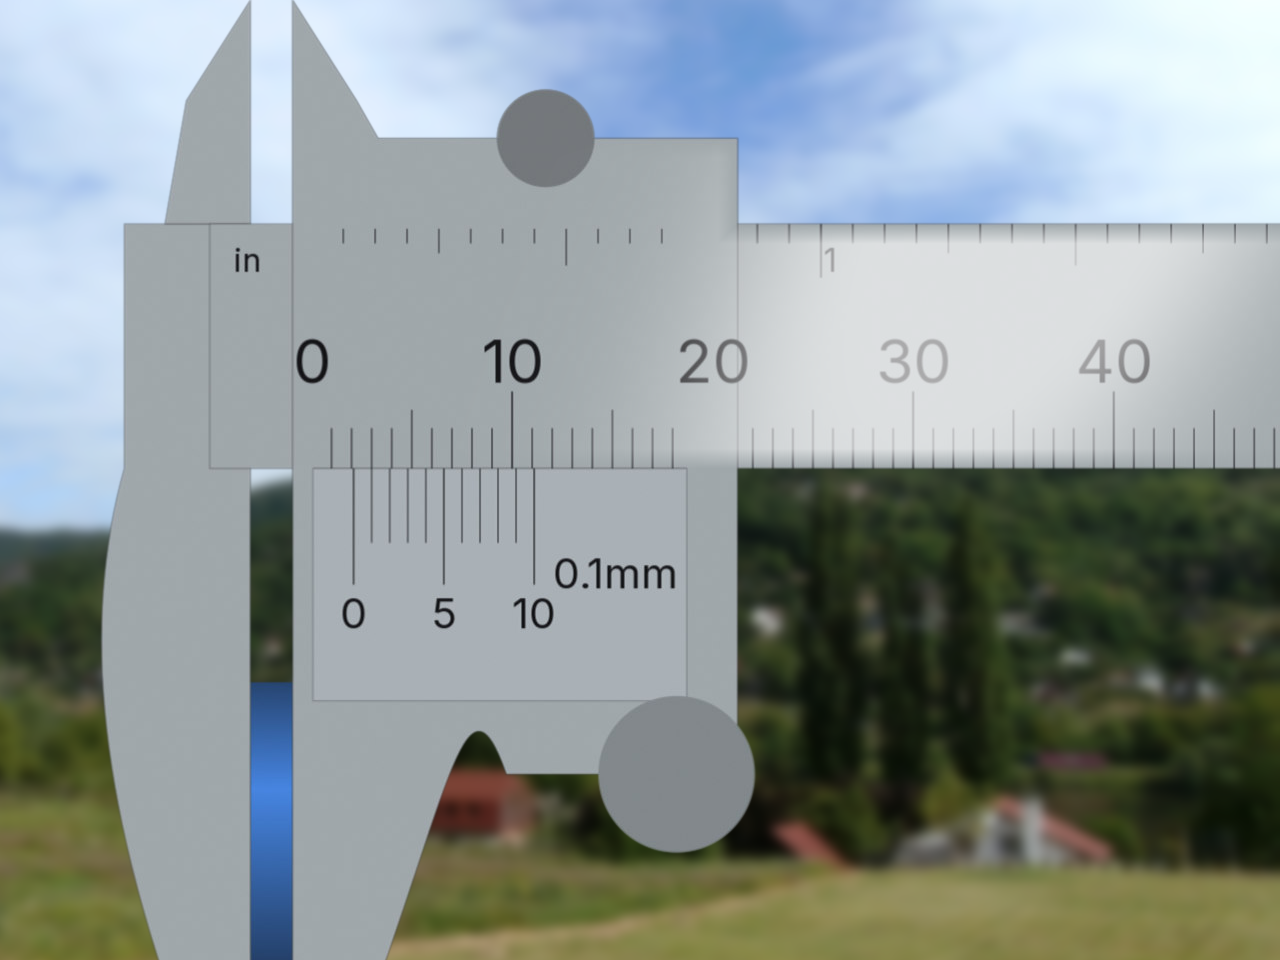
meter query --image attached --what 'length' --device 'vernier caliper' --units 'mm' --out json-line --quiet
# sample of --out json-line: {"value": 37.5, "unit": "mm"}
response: {"value": 2.1, "unit": "mm"}
